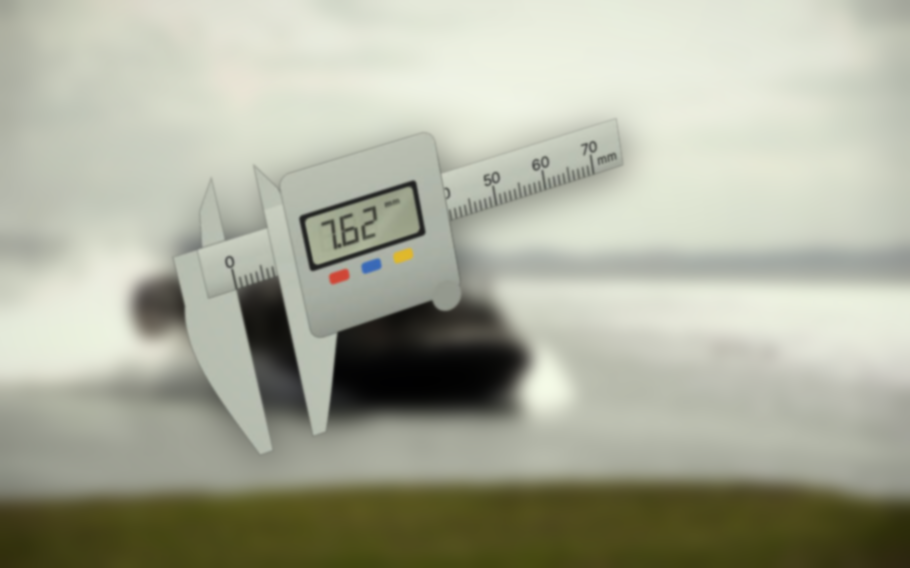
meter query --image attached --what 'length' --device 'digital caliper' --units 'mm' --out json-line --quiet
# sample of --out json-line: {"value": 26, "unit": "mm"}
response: {"value": 7.62, "unit": "mm"}
